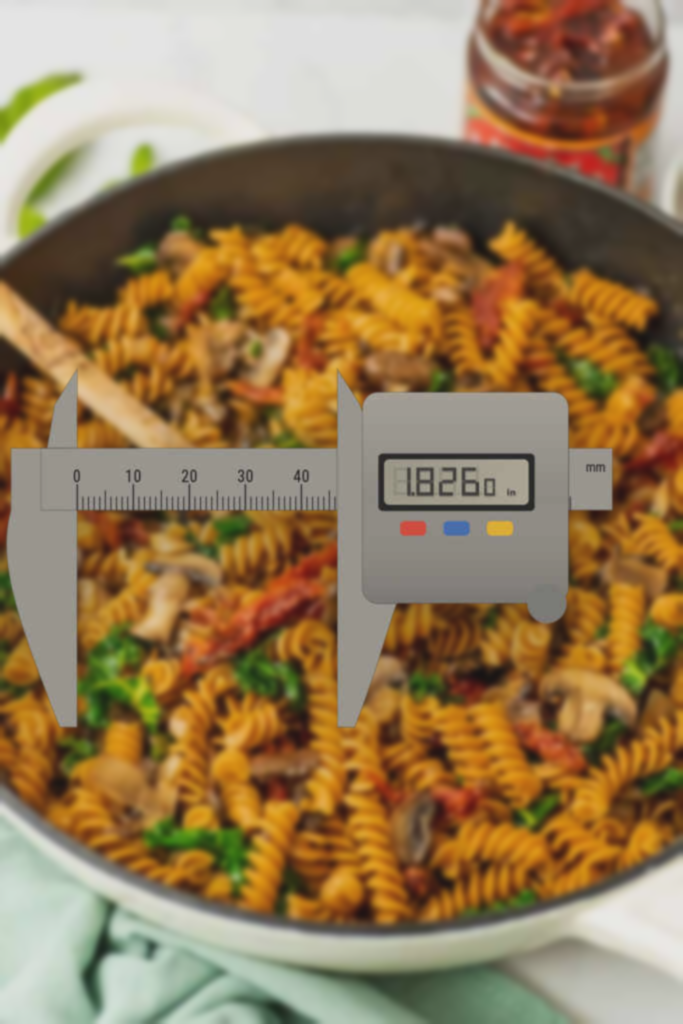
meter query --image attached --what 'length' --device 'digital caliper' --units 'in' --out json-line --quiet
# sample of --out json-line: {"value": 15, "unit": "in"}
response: {"value": 1.8260, "unit": "in"}
